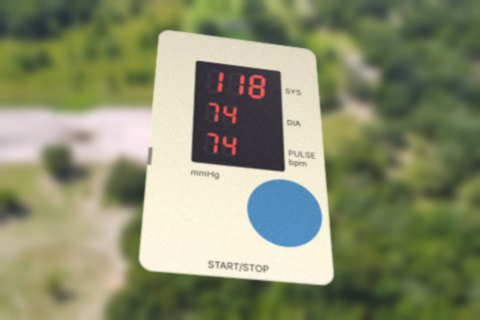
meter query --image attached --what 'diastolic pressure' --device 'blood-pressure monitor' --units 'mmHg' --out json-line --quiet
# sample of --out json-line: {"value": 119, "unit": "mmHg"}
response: {"value": 74, "unit": "mmHg"}
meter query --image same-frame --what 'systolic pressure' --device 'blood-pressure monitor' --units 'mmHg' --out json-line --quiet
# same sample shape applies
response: {"value": 118, "unit": "mmHg"}
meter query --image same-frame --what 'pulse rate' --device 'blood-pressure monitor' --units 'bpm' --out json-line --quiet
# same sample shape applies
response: {"value": 74, "unit": "bpm"}
